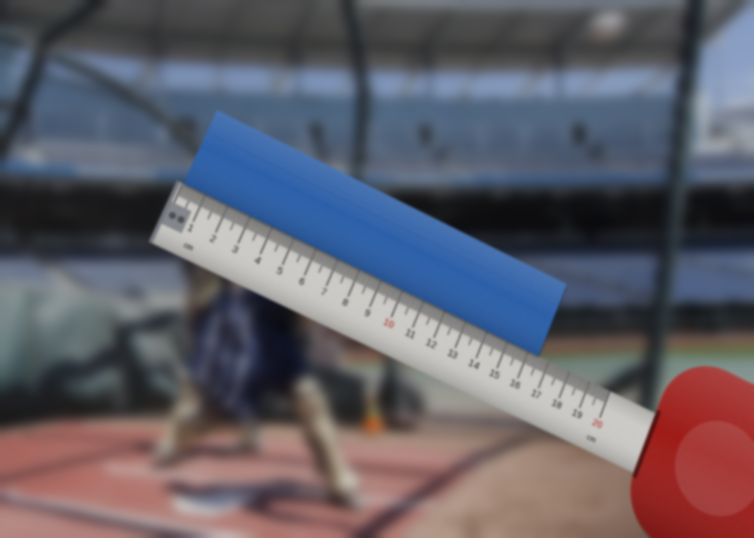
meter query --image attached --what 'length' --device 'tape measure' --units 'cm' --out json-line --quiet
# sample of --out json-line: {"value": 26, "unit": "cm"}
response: {"value": 16.5, "unit": "cm"}
